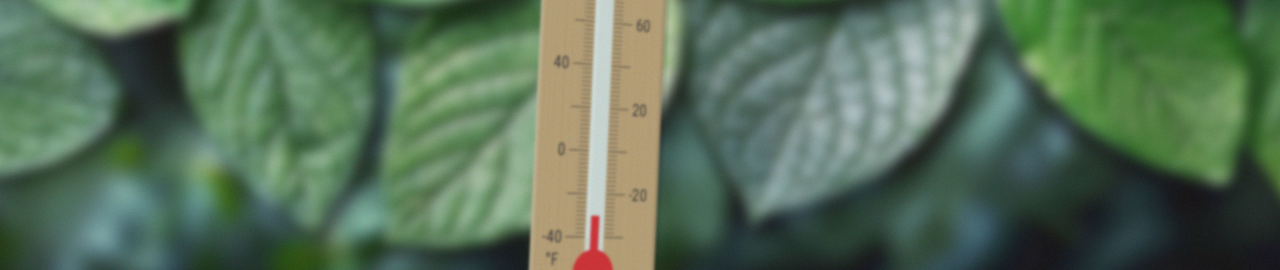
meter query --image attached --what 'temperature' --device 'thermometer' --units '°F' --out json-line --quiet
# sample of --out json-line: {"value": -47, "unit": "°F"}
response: {"value": -30, "unit": "°F"}
